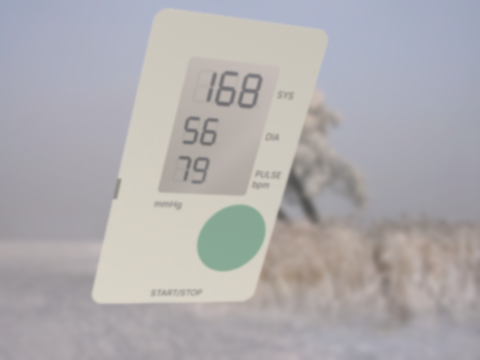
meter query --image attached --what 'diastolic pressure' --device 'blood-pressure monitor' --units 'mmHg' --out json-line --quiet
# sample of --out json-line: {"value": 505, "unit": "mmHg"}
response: {"value": 56, "unit": "mmHg"}
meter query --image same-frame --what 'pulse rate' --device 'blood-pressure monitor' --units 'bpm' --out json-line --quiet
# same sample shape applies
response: {"value": 79, "unit": "bpm"}
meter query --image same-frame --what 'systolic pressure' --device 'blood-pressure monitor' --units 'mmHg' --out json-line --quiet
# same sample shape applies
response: {"value": 168, "unit": "mmHg"}
